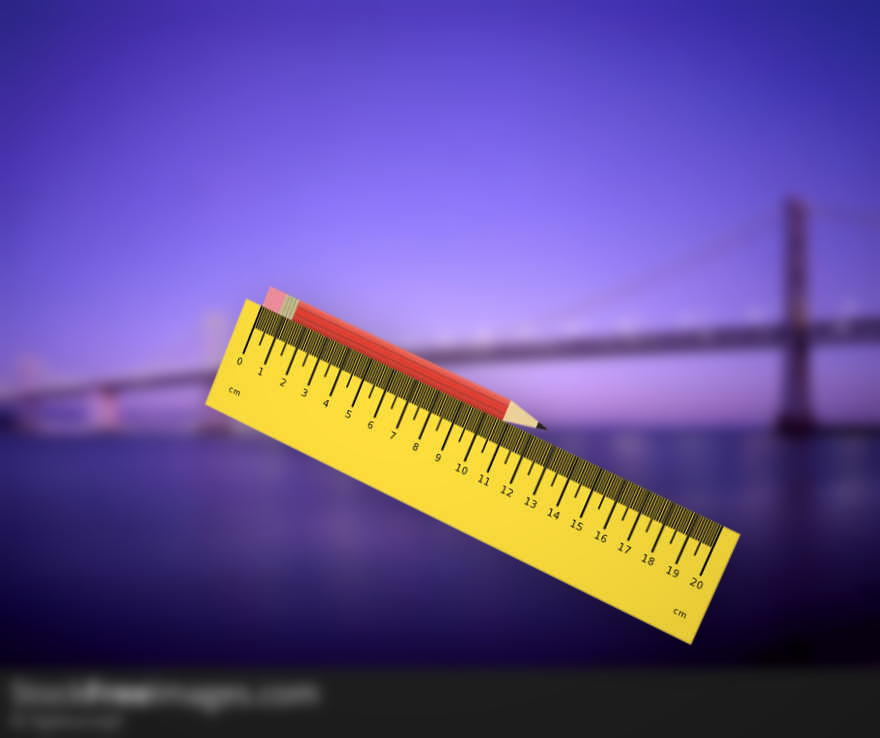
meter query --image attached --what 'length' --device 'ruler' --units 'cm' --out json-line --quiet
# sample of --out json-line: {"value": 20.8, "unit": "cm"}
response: {"value": 12.5, "unit": "cm"}
